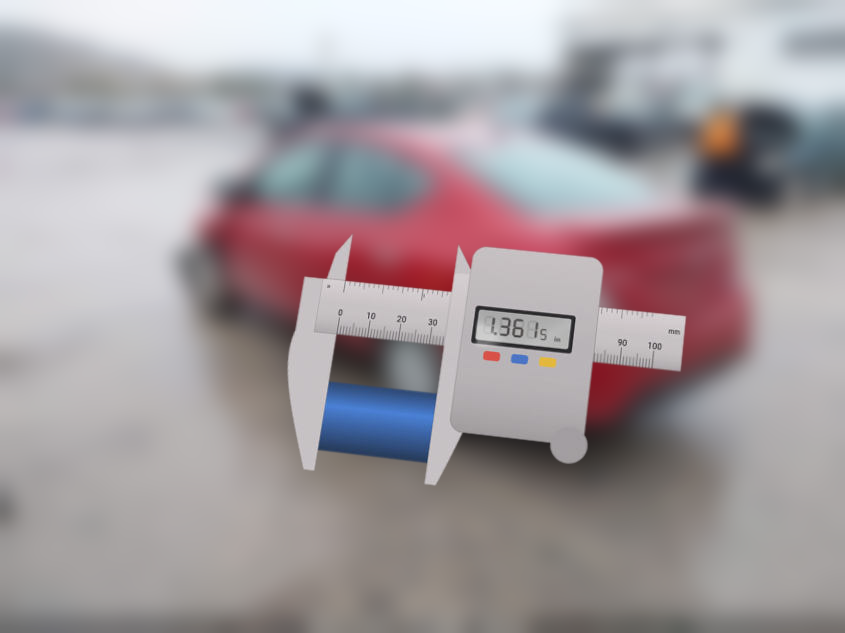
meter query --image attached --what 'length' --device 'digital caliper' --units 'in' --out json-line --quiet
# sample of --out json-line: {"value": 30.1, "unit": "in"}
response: {"value": 1.3615, "unit": "in"}
